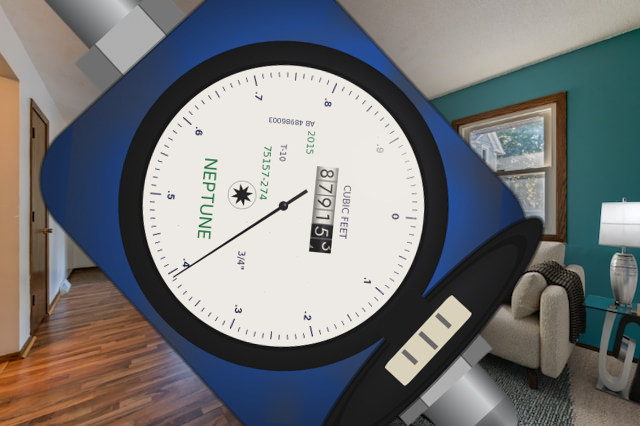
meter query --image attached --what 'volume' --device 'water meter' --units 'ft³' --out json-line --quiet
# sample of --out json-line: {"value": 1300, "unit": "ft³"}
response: {"value": 879153.39, "unit": "ft³"}
